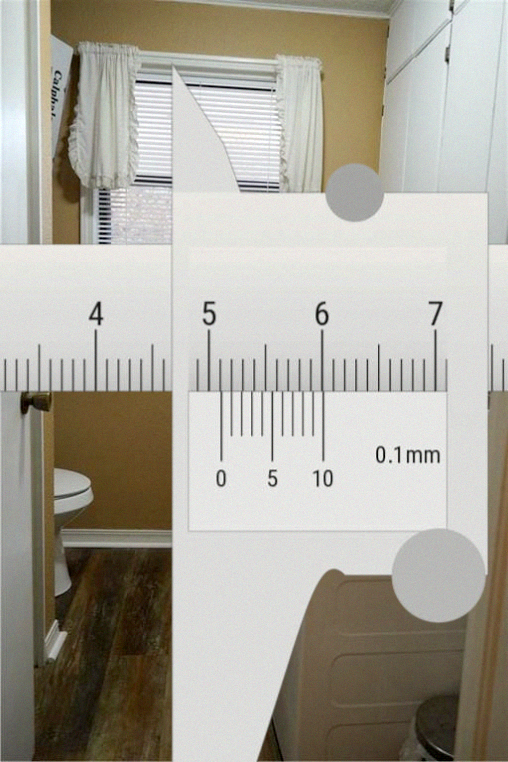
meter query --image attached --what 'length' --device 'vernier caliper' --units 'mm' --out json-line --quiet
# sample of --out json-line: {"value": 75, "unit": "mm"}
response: {"value": 51.1, "unit": "mm"}
